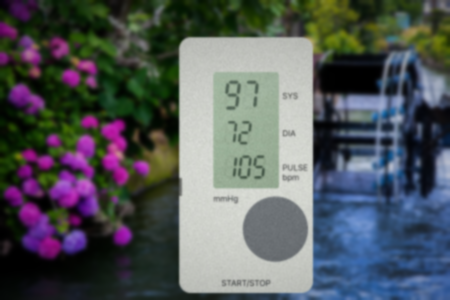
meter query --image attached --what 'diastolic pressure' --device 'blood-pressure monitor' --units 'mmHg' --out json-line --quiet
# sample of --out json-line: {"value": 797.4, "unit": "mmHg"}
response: {"value": 72, "unit": "mmHg"}
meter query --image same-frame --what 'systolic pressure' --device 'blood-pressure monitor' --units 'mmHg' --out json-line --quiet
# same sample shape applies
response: {"value": 97, "unit": "mmHg"}
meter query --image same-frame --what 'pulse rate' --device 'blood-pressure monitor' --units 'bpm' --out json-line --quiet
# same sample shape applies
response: {"value": 105, "unit": "bpm"}
